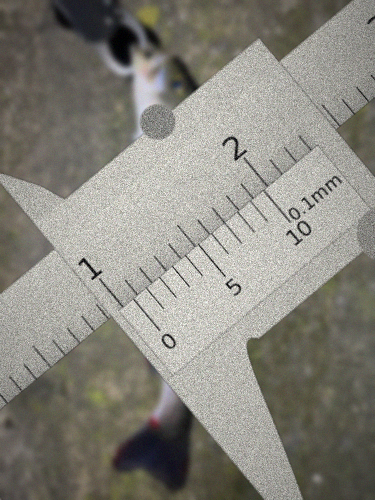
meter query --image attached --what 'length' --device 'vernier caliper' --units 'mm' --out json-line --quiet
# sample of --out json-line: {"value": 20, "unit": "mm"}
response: {"value": 10.7, "unit": "mm"}
